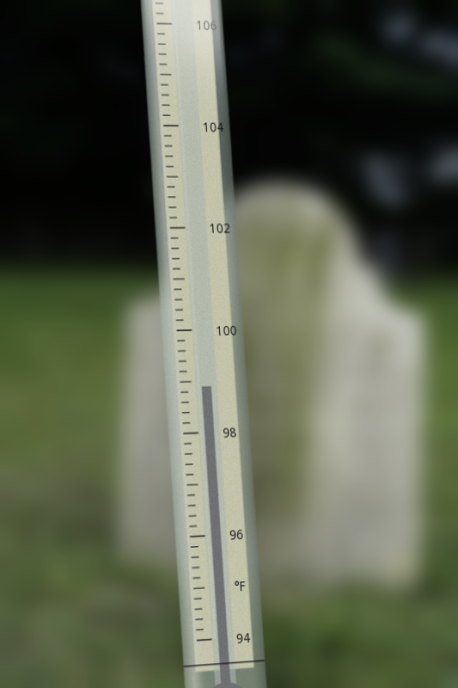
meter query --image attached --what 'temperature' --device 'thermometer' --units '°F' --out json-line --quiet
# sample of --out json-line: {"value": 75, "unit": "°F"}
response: {"value": 98.9, "unit": "°F"}
